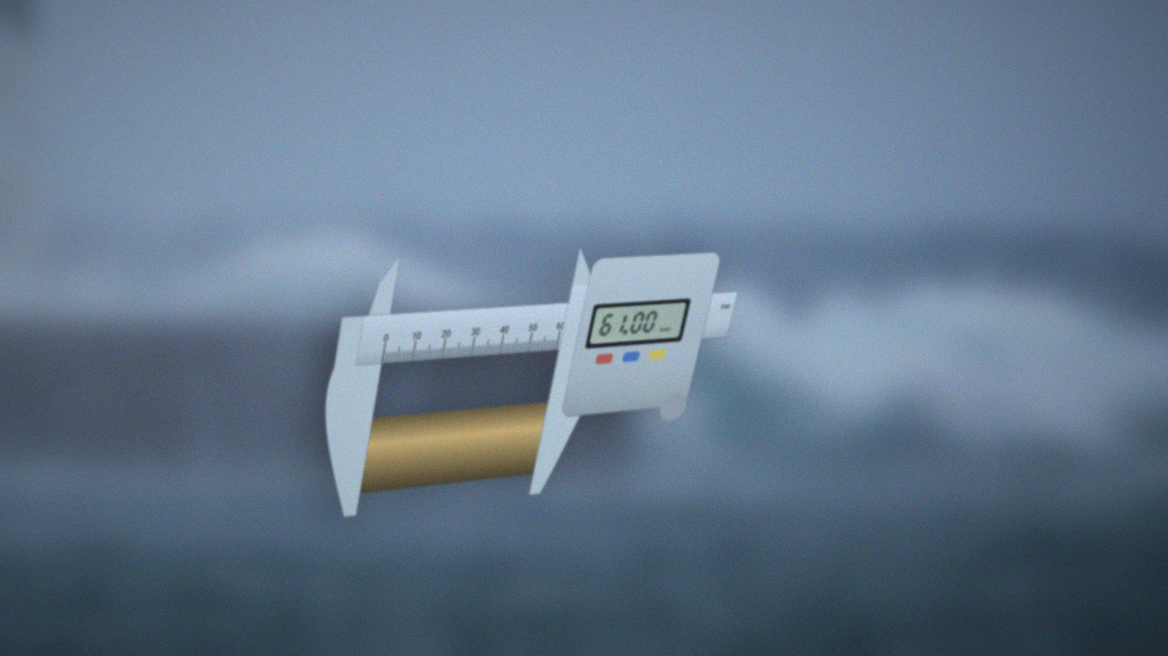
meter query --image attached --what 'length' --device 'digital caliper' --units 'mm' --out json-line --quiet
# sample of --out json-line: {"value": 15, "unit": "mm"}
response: {"value": 61.00, "unit": "mm"}
